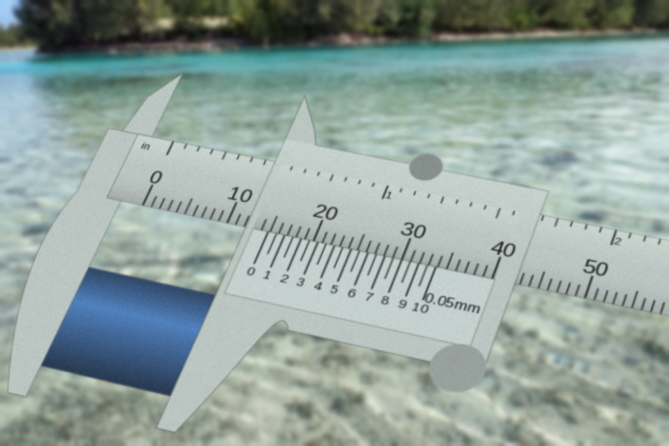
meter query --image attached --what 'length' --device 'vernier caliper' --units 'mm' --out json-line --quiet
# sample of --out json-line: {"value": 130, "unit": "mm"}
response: {"value": 14.8, "unit": "mm"}
